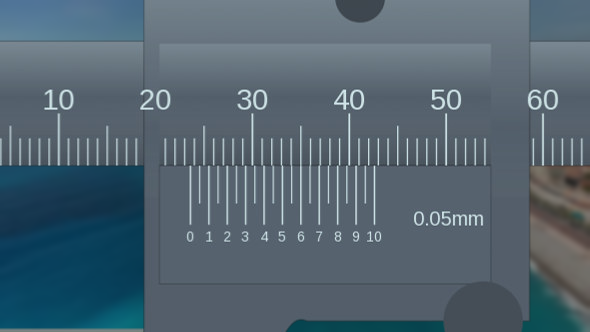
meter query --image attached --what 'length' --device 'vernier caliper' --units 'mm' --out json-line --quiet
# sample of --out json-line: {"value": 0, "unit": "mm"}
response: {"value": 23.6, "unit": "mm"}
